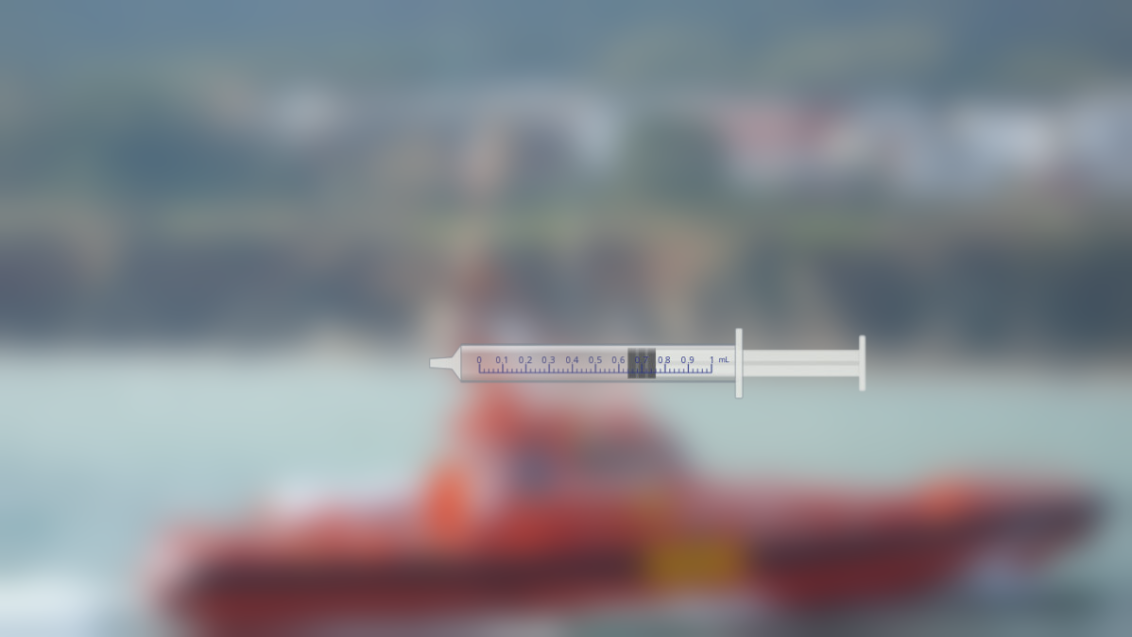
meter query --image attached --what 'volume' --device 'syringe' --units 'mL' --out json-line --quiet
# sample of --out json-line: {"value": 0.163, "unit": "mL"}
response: {"value": 0.64, "unit": "mL"}
